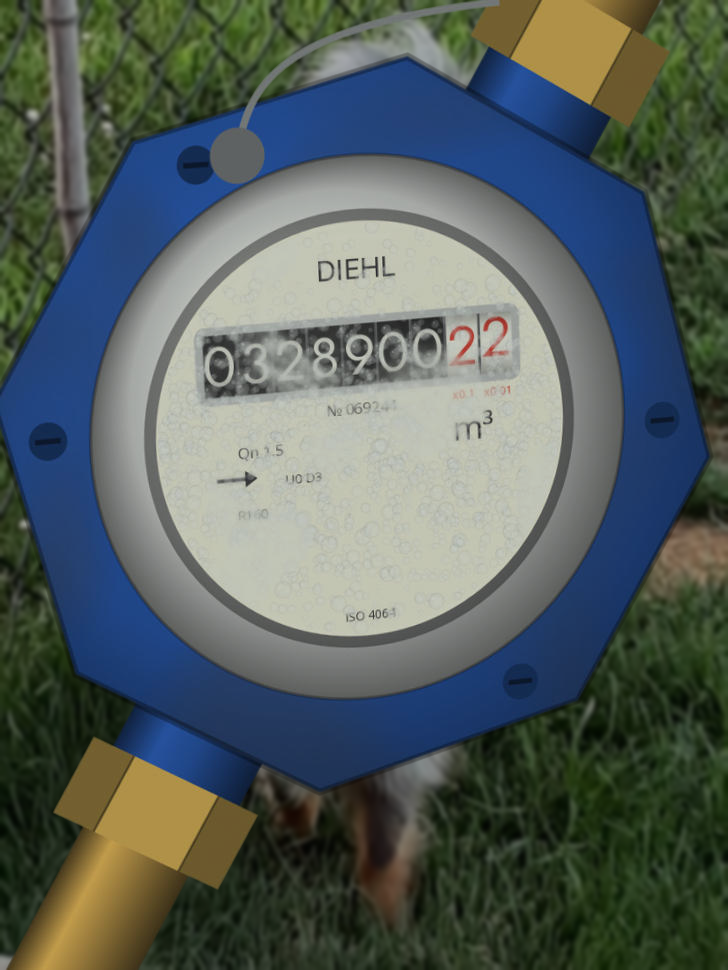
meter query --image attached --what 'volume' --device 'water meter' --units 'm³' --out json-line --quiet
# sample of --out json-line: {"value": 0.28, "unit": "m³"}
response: {"value": 328900.22, "unit": "m³"}
